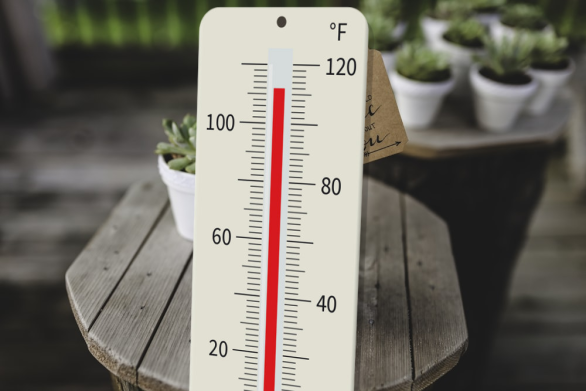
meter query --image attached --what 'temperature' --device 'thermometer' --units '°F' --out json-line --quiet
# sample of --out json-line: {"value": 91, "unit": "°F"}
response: {"value": 112, "unit": "°F"}
